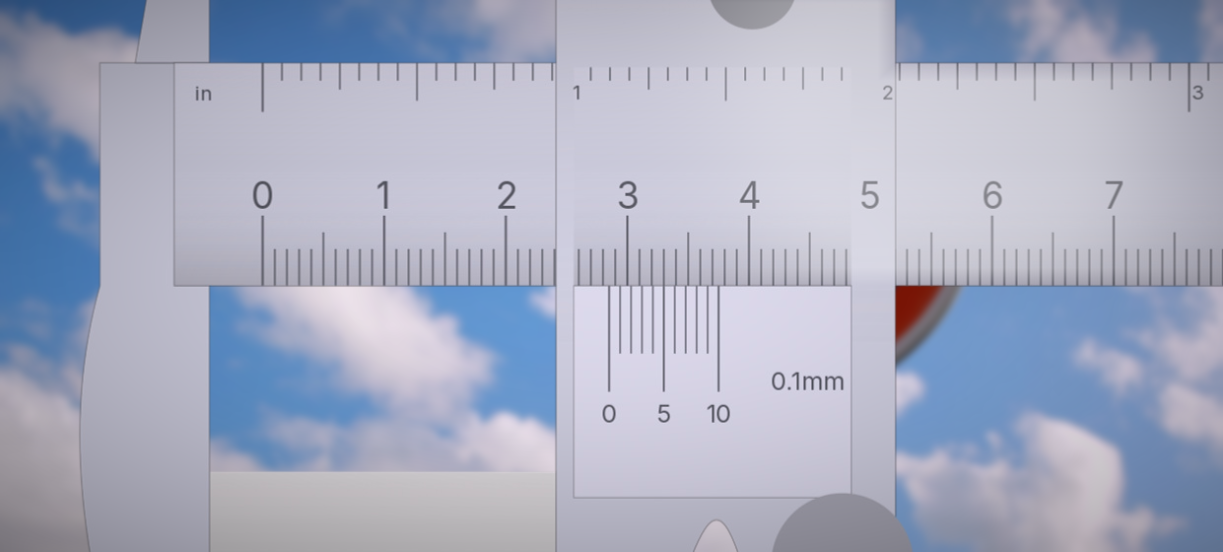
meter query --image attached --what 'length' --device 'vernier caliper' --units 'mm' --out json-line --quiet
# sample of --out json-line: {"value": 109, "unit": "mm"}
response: {"value": 28.5, "unit": "mm"}
